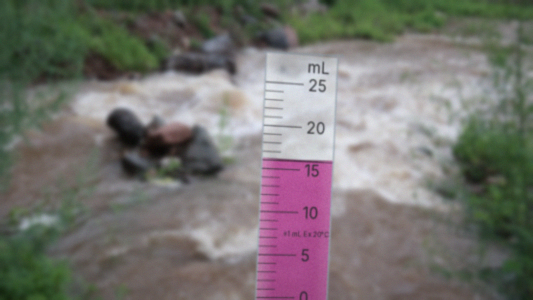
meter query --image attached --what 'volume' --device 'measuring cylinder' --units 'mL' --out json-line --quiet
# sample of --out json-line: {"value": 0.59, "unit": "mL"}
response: {"value": 16, "unit": "mL"}
